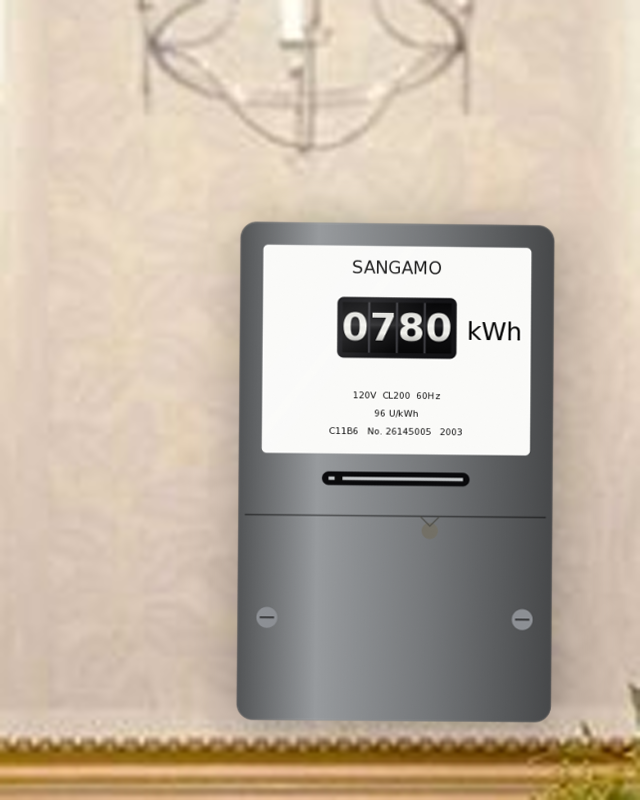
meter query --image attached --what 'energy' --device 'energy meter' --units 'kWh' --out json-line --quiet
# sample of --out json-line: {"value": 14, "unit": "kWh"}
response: {"value": 780, "unit": "kWh"}
